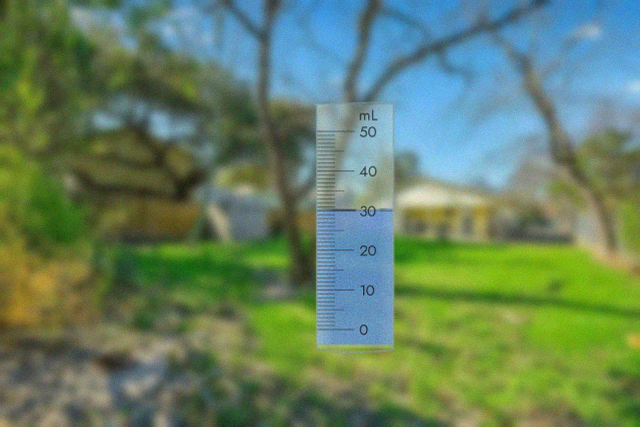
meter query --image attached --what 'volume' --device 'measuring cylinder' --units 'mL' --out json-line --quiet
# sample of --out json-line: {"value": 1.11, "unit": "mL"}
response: {"value": 30, "unit": "mL"}
